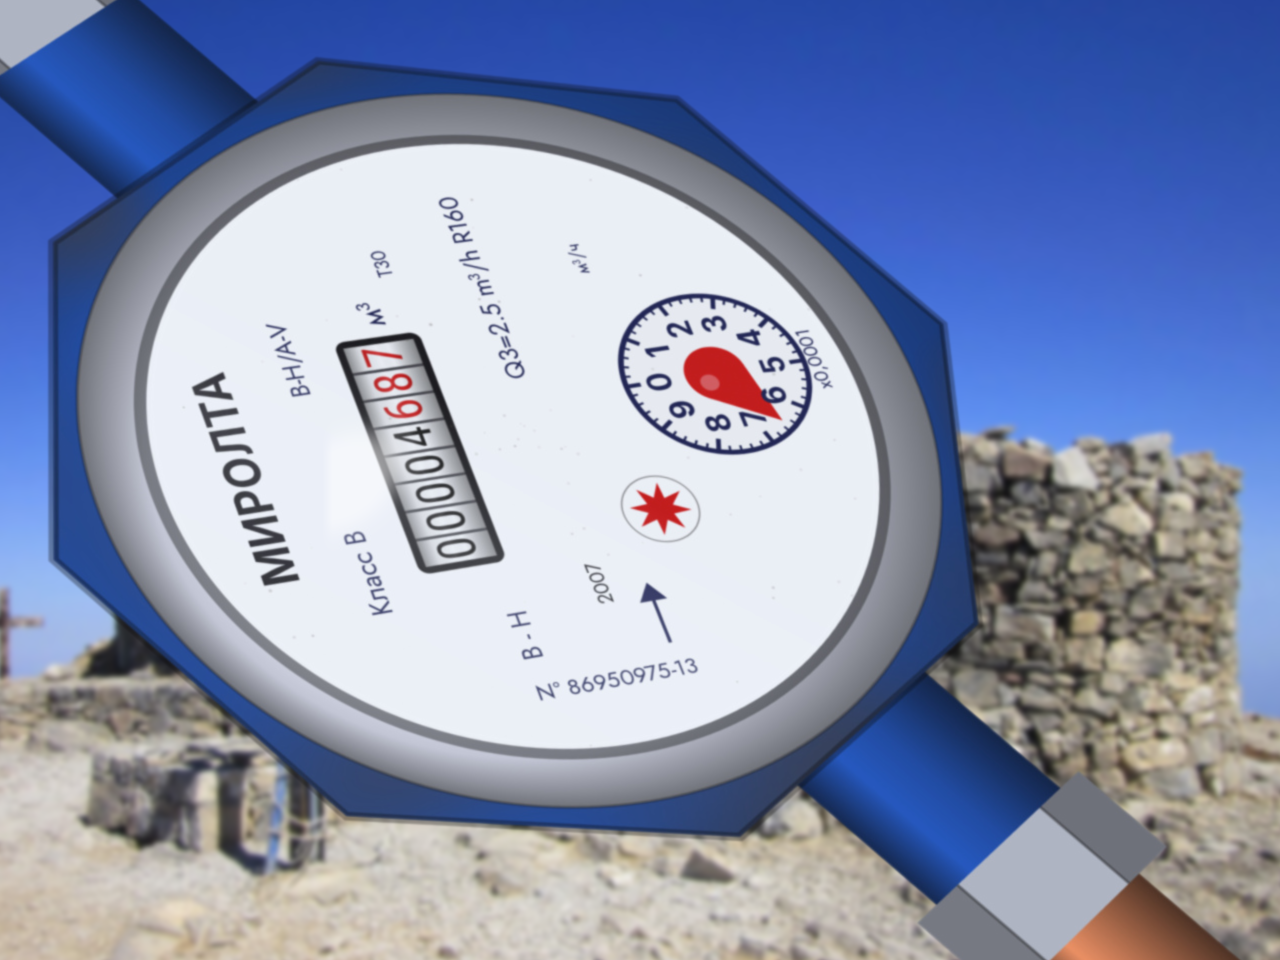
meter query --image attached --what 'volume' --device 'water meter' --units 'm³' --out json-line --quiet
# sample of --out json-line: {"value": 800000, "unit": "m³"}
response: {"value": 4.6876, "unit": "m³"}
